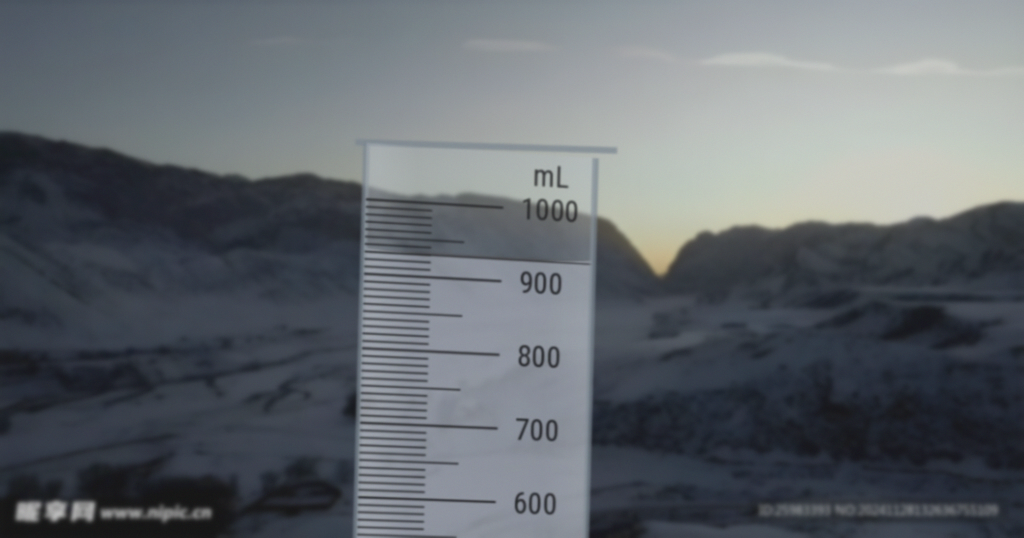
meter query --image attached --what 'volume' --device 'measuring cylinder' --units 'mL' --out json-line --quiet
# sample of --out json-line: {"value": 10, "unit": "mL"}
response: {"value": 930, "unit": "mL"}
